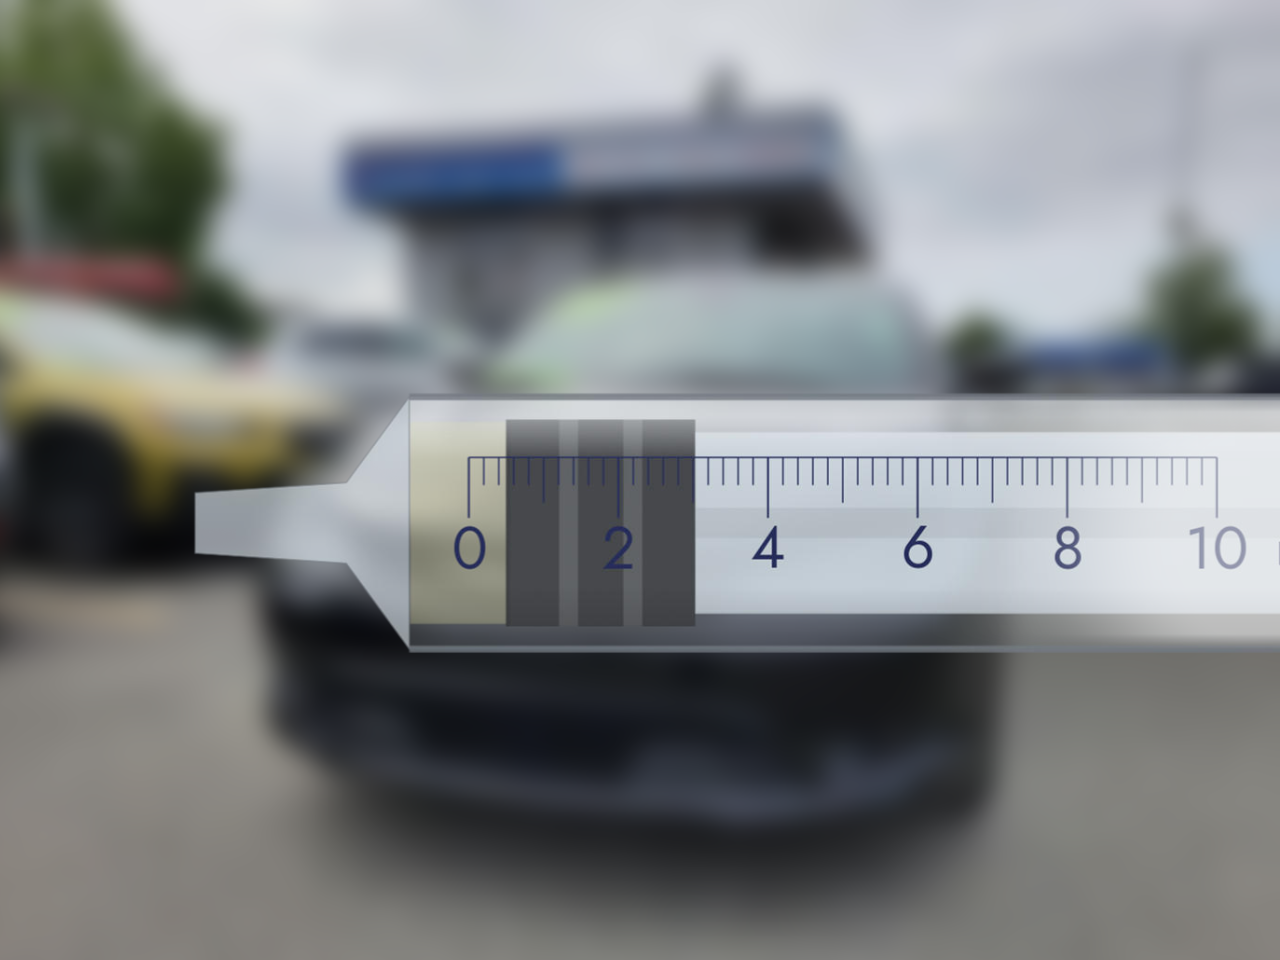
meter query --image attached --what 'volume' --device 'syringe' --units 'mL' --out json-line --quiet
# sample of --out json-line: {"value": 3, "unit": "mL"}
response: {"value": 0.5, "unit": "mL"}
